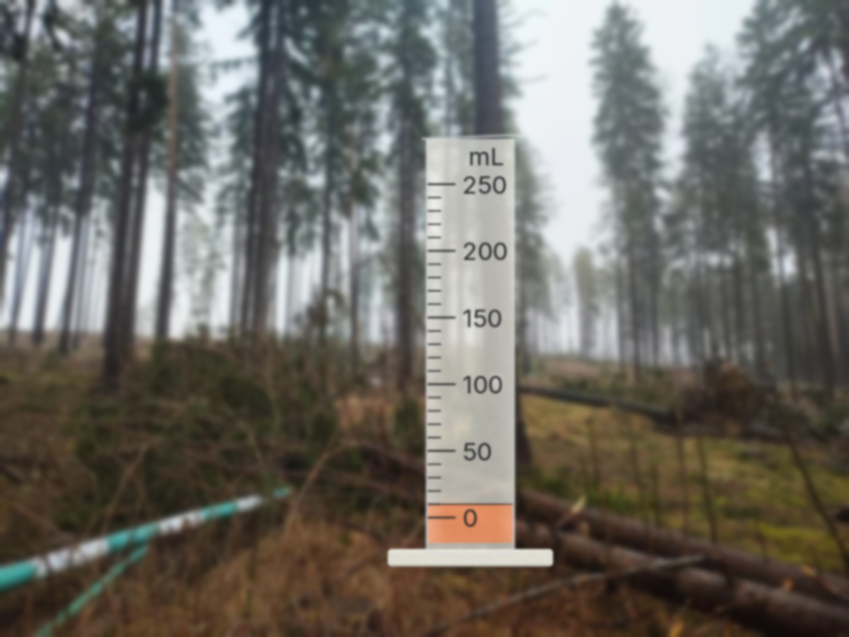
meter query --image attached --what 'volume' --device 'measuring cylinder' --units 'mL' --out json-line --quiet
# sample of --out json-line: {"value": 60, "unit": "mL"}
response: {"value": 10, "unit": "mL"}
